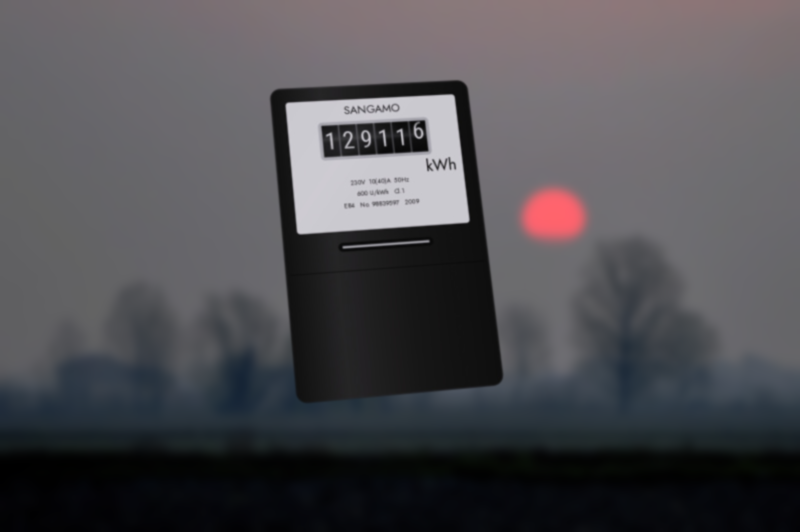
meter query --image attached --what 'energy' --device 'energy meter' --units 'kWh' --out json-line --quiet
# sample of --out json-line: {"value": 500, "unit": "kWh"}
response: {"value": 129116, "unit": "kWh"}
